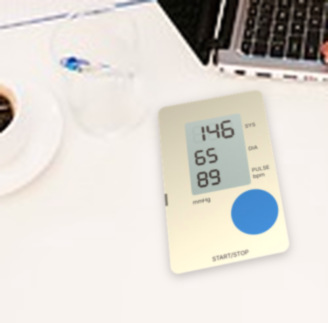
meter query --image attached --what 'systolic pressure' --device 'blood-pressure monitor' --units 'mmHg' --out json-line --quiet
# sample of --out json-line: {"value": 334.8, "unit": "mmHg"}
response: {"value": 146, "unit": "mmHg"}
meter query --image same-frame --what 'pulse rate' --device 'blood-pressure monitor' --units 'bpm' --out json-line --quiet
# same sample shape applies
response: {"value": 89, "unit": "bpm"}
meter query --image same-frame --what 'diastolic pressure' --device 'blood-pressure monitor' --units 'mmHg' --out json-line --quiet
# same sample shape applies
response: {"value": 65, "unit": "mmHg"}
